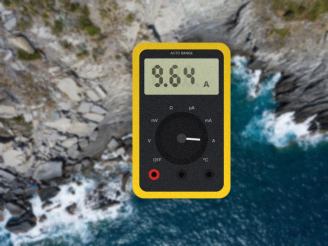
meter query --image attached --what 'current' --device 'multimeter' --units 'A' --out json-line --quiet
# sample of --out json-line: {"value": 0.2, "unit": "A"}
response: {"value": 9.64, "unit": "A"}
